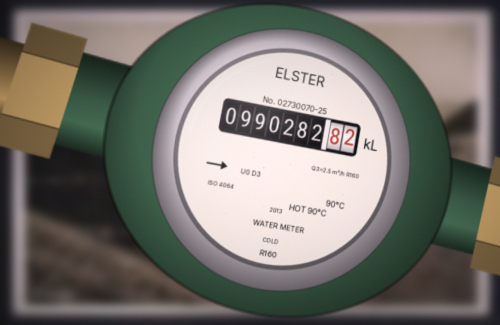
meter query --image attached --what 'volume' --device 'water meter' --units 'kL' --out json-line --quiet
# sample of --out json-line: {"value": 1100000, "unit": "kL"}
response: {"value": 990282.82, "unit": "kL"}
